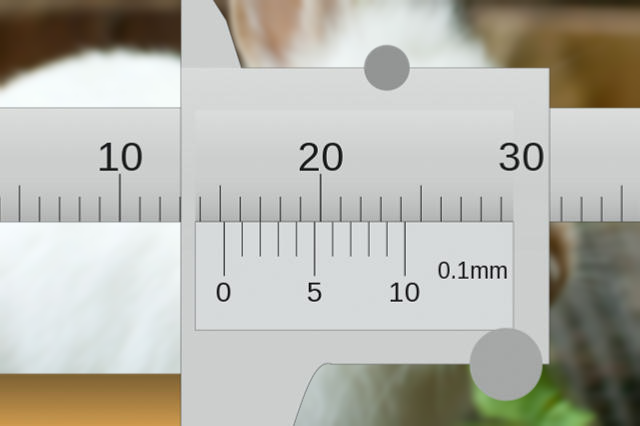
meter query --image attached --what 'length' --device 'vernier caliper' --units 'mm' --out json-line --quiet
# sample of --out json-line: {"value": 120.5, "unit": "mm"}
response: {"value": 15.2, "unit": "mm"}
